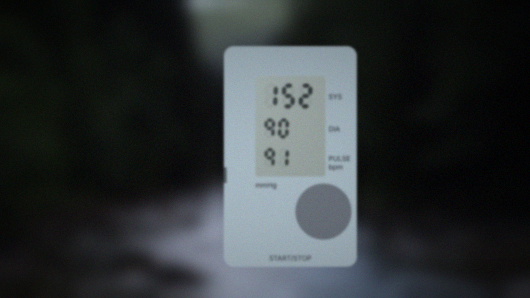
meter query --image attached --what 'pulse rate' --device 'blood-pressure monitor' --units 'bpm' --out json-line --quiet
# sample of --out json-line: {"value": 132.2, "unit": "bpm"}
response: {"value": 91, "unit": "bpm"}
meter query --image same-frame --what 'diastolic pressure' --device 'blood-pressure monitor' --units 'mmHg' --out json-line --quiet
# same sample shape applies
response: {"value": 90, "unit": "mmHg"}
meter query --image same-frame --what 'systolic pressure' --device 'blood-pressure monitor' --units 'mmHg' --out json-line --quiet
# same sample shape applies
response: {"value": 152, "unit": "mmHg"}
